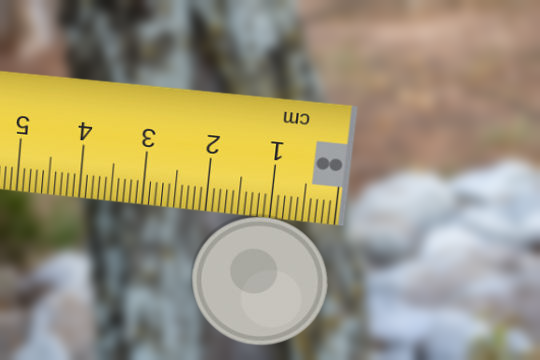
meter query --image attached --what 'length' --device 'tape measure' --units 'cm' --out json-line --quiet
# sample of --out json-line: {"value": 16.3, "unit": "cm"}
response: {"value": 2.1, "unit": "cm"}
